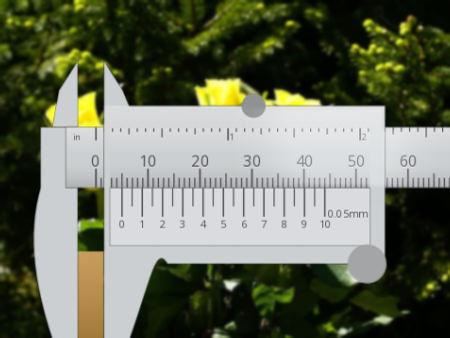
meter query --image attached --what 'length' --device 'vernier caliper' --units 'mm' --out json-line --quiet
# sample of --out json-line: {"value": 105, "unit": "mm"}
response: {"value": 5.0, "unit": "mm"}
